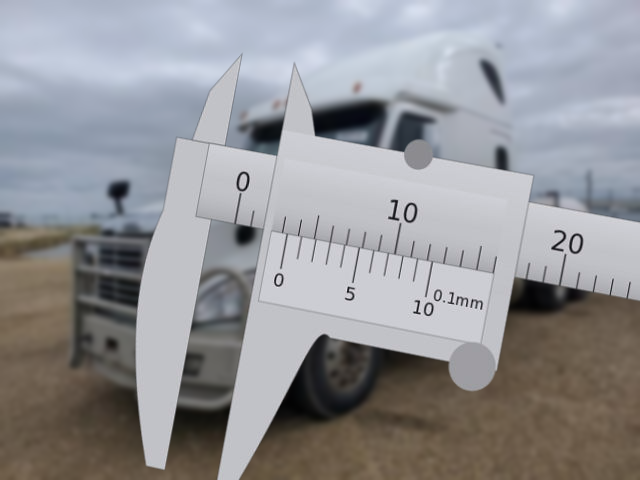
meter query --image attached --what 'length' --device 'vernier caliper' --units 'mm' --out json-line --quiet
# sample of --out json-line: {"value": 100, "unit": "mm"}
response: {"value": 3.3, "unit": "mm"}
